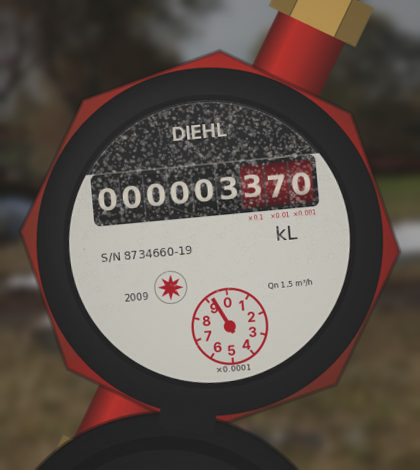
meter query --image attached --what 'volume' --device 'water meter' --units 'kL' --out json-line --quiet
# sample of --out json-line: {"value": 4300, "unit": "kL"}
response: {"value": 3.3699, "unit": "kL"}
